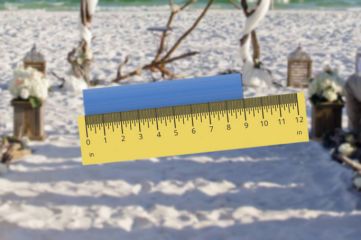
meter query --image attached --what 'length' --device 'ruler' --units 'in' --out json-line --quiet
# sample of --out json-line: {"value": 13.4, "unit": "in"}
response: {"value": 9, "unit": "in"}
